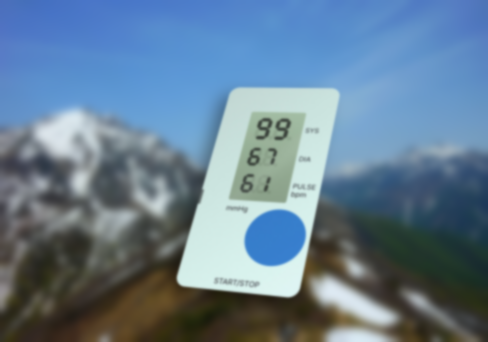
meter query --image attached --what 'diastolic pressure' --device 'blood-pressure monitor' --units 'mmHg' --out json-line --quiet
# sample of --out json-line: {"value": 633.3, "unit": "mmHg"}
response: {"value": 67, "unit": "mmHg"}
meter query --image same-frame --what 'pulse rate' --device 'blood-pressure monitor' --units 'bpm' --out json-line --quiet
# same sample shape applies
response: {"value": 61, "unit": "bpm"}
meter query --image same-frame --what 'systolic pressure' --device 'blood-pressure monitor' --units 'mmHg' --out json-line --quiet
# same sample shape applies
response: {"value": 99, "unit": "mmHg"}
